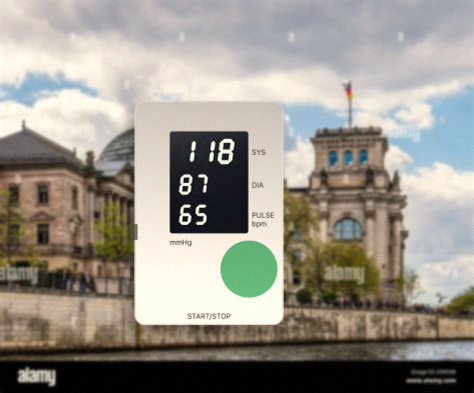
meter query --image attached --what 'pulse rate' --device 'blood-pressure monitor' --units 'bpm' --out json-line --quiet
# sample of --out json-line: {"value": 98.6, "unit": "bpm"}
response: {"value": 65, "unit": "bpm"}
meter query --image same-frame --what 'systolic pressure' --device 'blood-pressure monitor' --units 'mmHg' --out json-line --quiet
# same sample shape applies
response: {"value": 118, "unit": "mmHg"}
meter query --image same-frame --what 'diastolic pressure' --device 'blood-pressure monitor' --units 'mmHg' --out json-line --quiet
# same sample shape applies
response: {"value": 87, "unit": "mmHg"}
